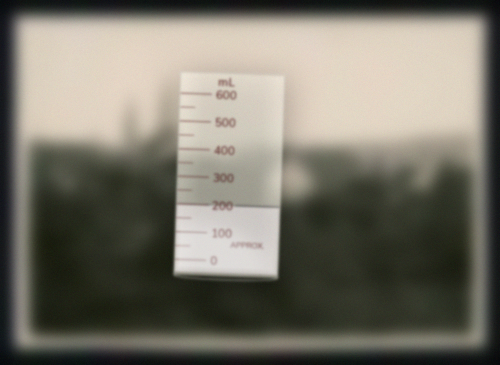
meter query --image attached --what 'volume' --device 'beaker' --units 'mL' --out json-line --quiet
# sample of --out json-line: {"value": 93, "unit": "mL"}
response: {"value": 200, "unit": "mL"}
